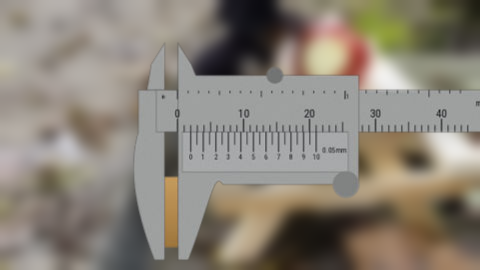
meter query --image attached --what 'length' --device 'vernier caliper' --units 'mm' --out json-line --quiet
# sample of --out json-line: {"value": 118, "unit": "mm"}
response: {"value": 2.0, "unit": "mm"}
